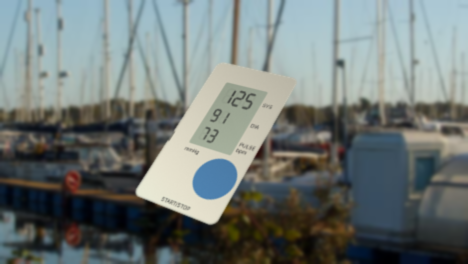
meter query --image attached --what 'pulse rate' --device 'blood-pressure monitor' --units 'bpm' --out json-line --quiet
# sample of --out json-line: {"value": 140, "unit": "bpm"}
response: {"value": 73, "unit": "bpm"}
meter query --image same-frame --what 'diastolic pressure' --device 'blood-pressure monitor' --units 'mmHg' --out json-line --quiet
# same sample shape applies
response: {"value": 91, "unit": "mmHg"}
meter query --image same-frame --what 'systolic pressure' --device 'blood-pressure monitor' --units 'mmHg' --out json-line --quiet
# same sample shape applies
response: {"value": 125, "unit": "mmHg"}
